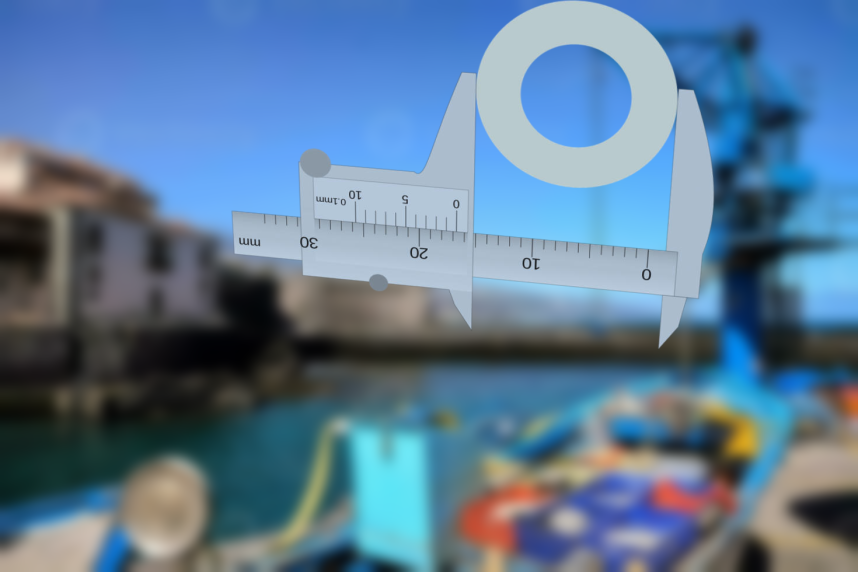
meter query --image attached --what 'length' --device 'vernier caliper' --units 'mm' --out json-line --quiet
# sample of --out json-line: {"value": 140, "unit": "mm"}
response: {"value": 16.7, "unit": "mm"}
